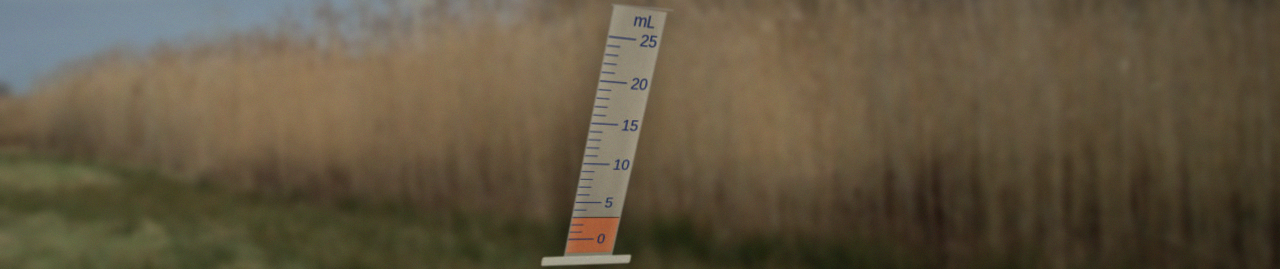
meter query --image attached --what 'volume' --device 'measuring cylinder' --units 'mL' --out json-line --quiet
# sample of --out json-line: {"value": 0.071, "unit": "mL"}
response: {"value": 3, "unit": "mL"}
